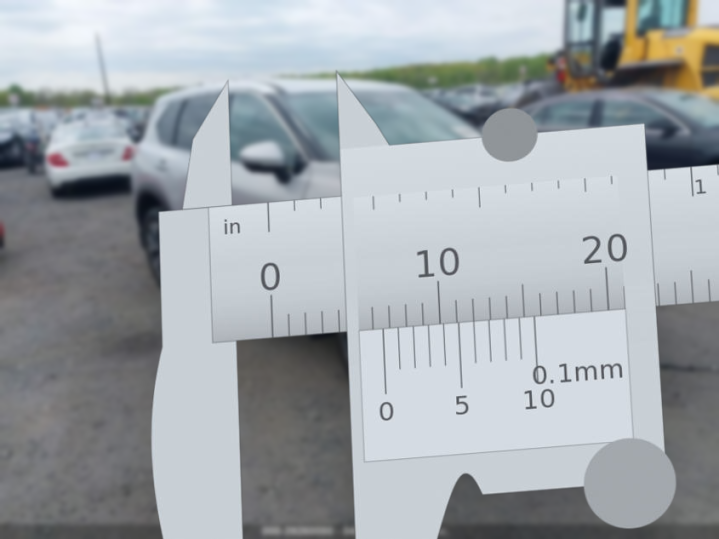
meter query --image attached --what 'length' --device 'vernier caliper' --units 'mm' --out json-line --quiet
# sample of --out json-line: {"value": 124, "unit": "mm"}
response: {"value": 6.6, "unit": "mm"}
